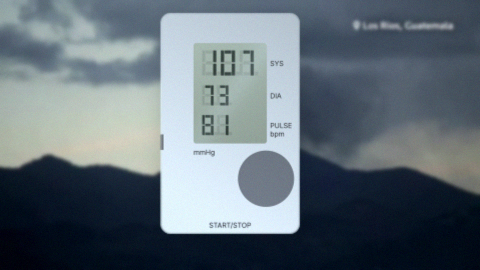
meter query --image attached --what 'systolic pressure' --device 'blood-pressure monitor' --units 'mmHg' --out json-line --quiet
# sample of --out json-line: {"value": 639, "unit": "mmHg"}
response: {"value": 107, "unit": "mmHg"}
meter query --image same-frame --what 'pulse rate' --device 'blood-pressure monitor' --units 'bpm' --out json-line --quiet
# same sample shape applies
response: {"value": 81, "unit": "bpm"}
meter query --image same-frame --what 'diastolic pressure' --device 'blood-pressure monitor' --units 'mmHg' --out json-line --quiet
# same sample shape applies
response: {"value": 73, "unit": "mmHg"}
